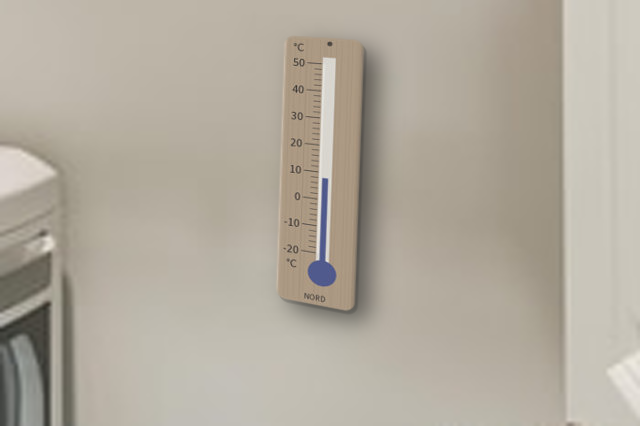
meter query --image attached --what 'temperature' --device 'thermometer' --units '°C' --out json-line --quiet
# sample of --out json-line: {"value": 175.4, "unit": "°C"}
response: {"value": 8, "unit": "°C"}
